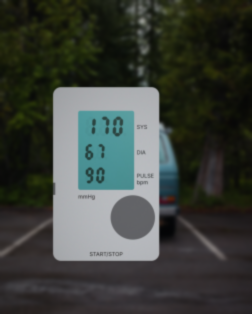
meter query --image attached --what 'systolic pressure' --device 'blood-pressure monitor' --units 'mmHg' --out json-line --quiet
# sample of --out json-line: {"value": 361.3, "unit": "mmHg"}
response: {"value": 170, "unit": "mmHg"}
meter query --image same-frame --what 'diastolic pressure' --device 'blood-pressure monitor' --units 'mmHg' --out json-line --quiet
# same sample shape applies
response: {"value": 67, "unit": "mmHg"}
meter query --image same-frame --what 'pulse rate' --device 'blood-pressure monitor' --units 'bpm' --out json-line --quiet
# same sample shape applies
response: {"value": 90, "unit": "bpm"}
